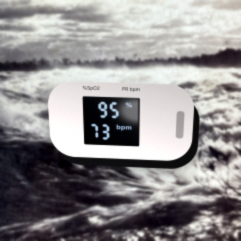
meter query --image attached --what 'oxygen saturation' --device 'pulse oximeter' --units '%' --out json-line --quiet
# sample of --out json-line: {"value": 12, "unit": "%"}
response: {"value": 95, "unit": "%"}
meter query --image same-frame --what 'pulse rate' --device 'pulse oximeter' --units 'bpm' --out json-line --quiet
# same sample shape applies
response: {"value": 73, "unit": "bpm"}
